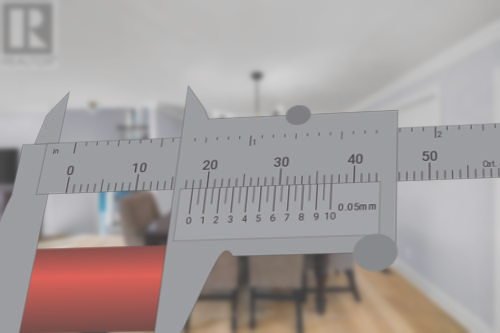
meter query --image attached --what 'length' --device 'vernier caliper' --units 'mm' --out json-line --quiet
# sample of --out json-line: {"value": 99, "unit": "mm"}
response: {"value": 18.0, "unit": "mm"}
